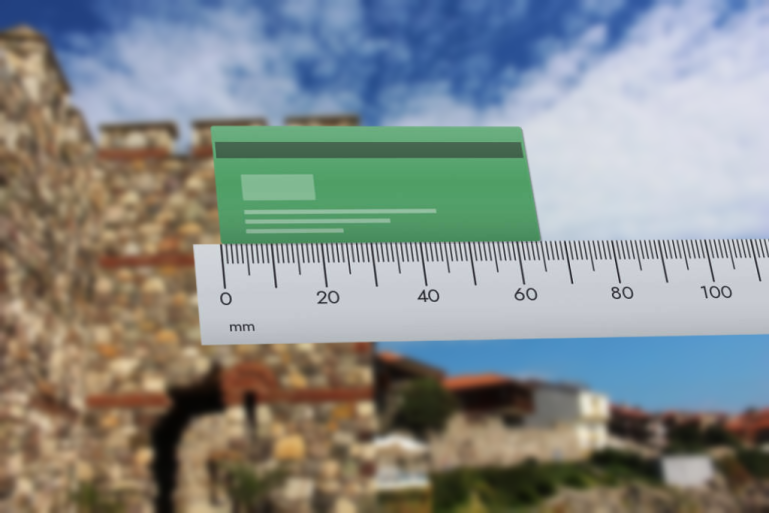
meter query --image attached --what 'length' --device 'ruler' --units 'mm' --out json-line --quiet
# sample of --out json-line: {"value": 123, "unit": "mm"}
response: {"value": 65, "unit": "mm"}
